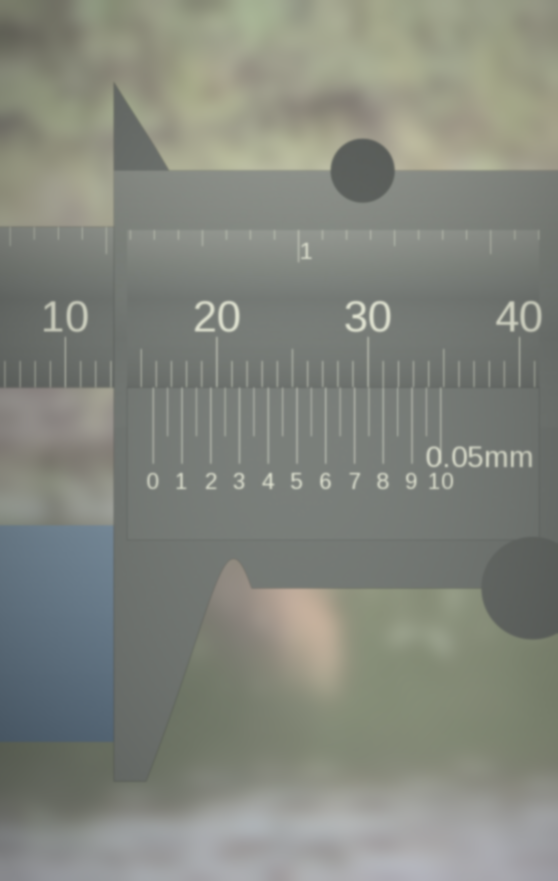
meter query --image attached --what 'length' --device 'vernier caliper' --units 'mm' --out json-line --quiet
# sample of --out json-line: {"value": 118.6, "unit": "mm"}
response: {"value": 15.8, "unit": "mm"}
